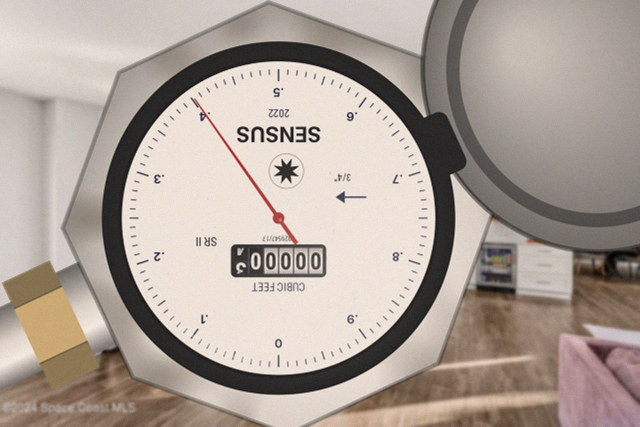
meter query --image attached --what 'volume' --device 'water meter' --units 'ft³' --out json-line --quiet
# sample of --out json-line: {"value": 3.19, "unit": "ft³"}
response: {"value": 3.40, "unit": "ft³"}
